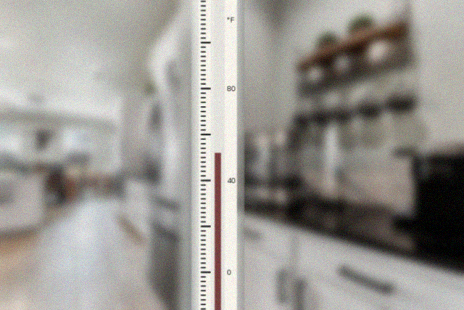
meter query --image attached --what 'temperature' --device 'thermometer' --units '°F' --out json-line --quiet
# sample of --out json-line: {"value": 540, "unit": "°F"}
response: {"value": 52, "unit": "°F"}
